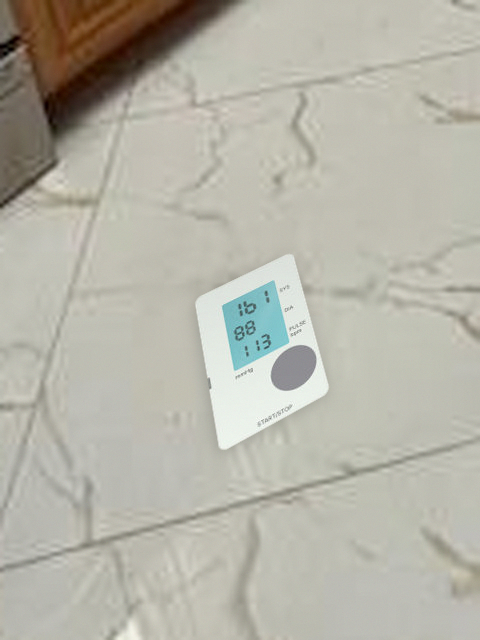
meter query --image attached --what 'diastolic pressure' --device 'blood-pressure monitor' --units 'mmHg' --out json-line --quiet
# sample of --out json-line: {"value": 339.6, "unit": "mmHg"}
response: {"value": 88, "unit": "mmHg"}
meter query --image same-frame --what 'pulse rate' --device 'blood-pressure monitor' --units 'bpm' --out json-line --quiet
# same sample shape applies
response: {"value": 113, "unit": "bpm"}
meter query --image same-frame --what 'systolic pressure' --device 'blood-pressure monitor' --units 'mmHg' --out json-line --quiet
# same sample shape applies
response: {"value": 161, "unit": "mmHg"}
